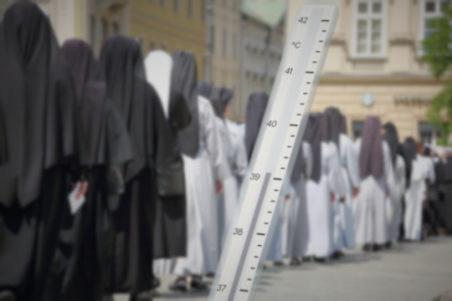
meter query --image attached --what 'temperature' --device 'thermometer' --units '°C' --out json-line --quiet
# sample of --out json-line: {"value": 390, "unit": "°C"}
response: {"value": 39.1, "unit": "°C"}
